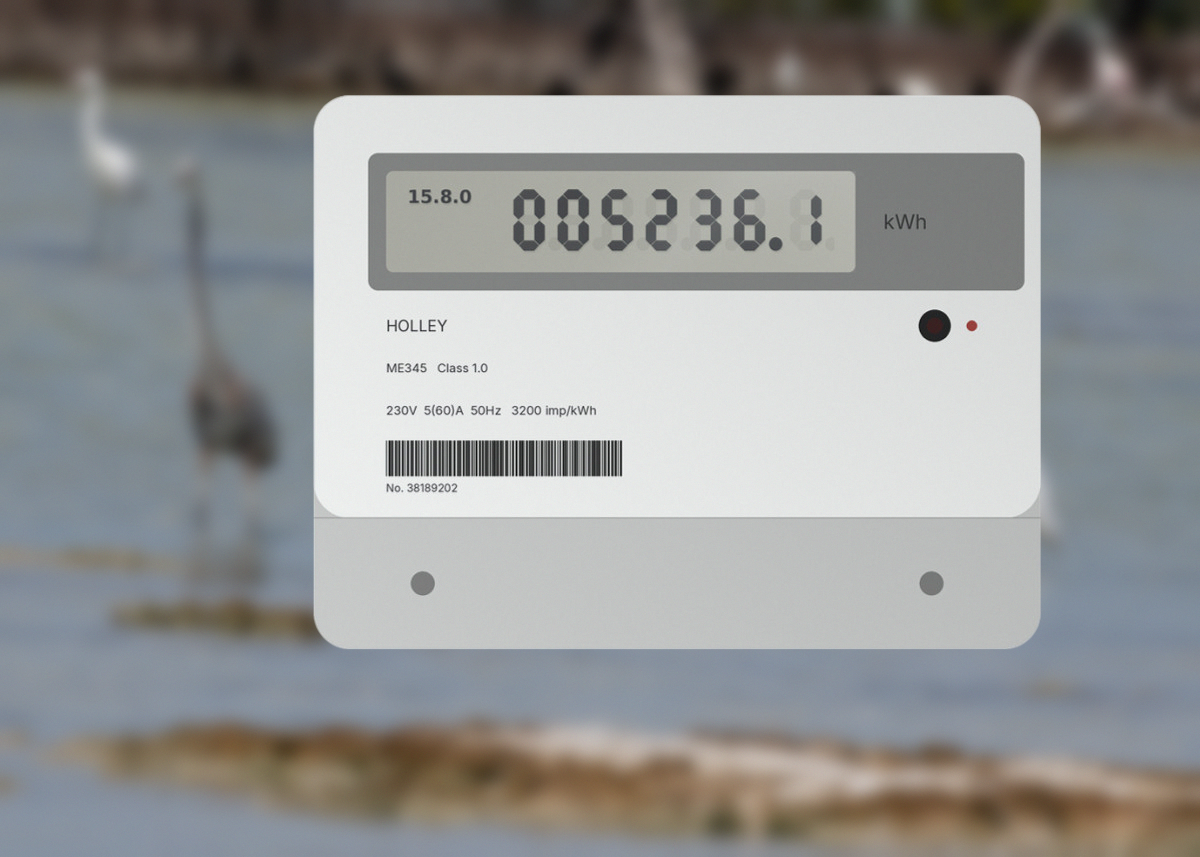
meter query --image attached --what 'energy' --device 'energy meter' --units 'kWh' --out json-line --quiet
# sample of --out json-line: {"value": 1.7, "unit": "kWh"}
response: {"value": 5236.1, "unit": "kWh"}
